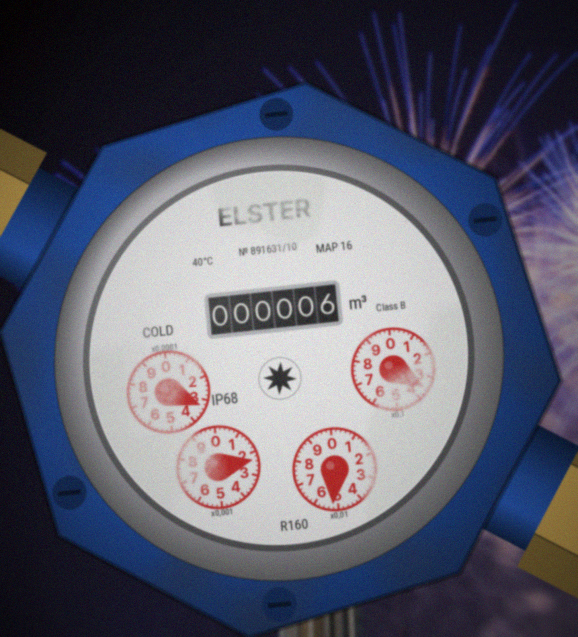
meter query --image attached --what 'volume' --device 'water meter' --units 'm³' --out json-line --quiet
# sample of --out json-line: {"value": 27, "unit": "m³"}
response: {"value": 6.3523, "unit": "m³"}
